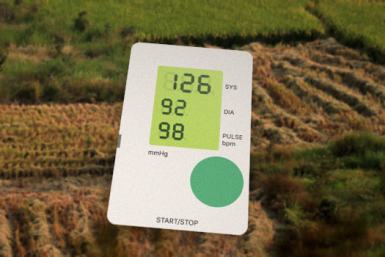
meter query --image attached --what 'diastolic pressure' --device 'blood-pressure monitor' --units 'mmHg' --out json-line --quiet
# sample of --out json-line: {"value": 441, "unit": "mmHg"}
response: {"value": 92, "unit": "mmHg"}
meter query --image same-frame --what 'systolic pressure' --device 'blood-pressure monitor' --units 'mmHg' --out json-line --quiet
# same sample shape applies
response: {"value": 126, "unit": "mmHg"}
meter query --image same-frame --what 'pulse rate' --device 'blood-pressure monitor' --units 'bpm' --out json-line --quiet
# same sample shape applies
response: {"value": 98, "unit": "bpm"}
